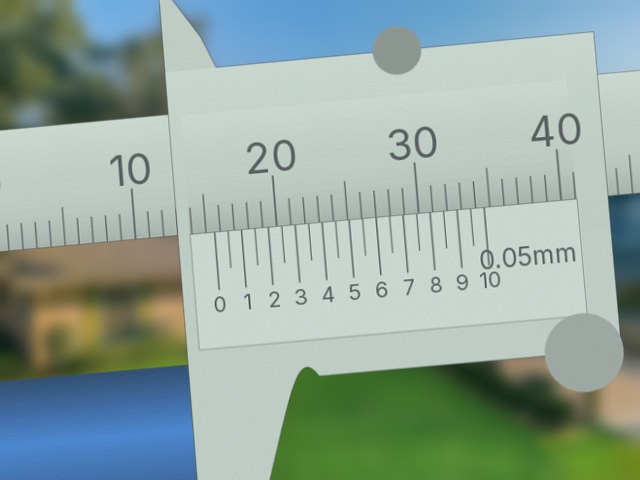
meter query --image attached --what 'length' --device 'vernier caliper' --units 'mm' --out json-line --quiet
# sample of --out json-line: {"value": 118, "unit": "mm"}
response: {"value": 15.6, "unit": "mm"}
